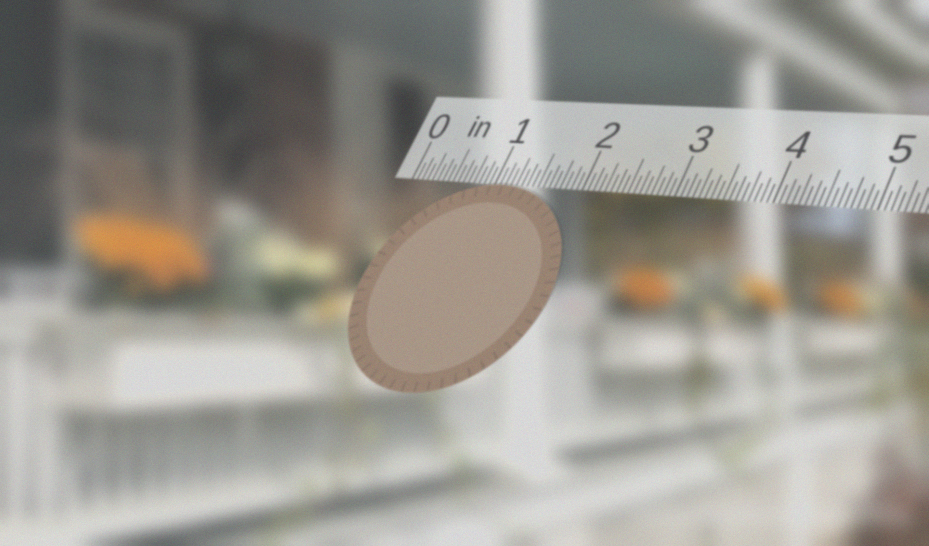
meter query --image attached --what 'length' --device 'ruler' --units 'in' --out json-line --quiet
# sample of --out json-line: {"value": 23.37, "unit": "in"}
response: {"value": 2.1875, "unit": "in"}
